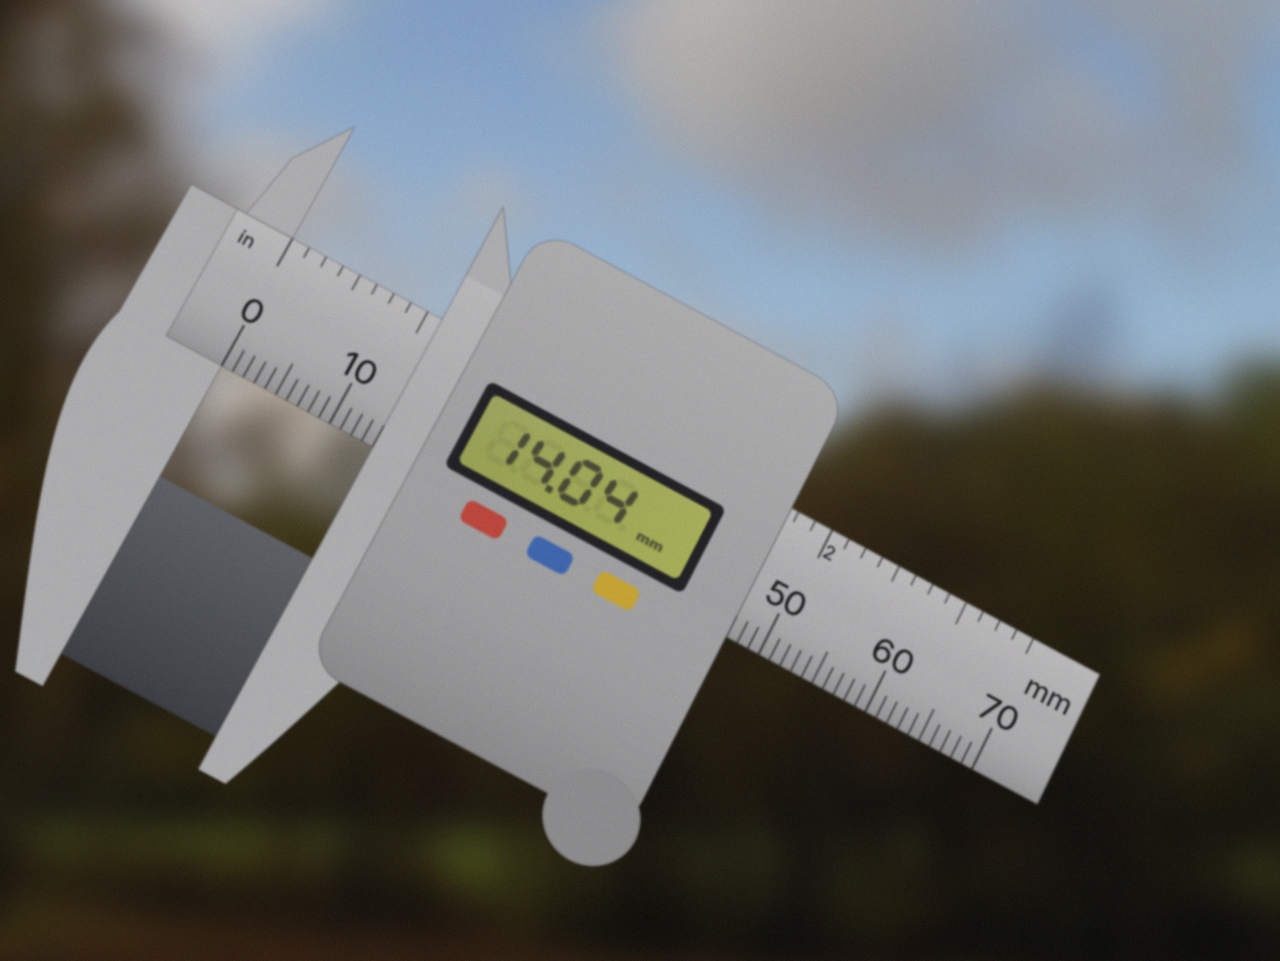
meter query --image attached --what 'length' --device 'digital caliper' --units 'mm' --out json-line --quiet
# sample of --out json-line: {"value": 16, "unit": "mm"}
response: {"value": 14.04, "unit": "mm"}
